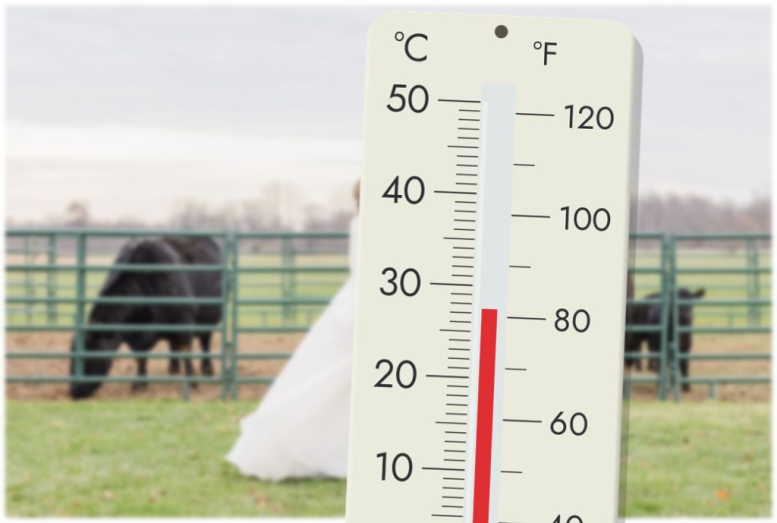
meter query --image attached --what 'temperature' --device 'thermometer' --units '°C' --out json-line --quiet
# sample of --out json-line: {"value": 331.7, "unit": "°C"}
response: {"value": 27.5, "unit": "°C"}
